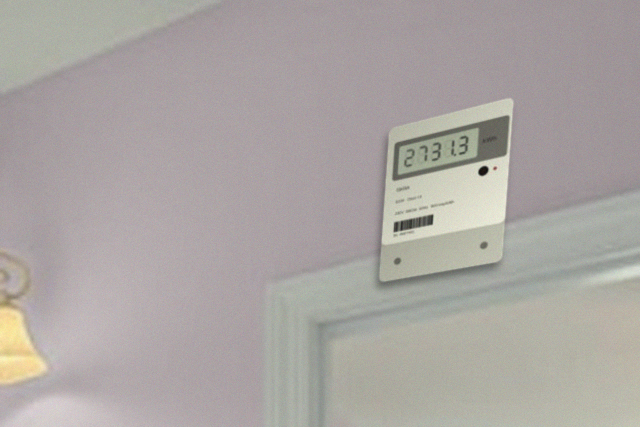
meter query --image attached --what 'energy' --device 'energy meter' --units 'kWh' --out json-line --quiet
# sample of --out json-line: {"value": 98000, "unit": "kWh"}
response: {"value": 2731.3, "unit": "kWh"}
